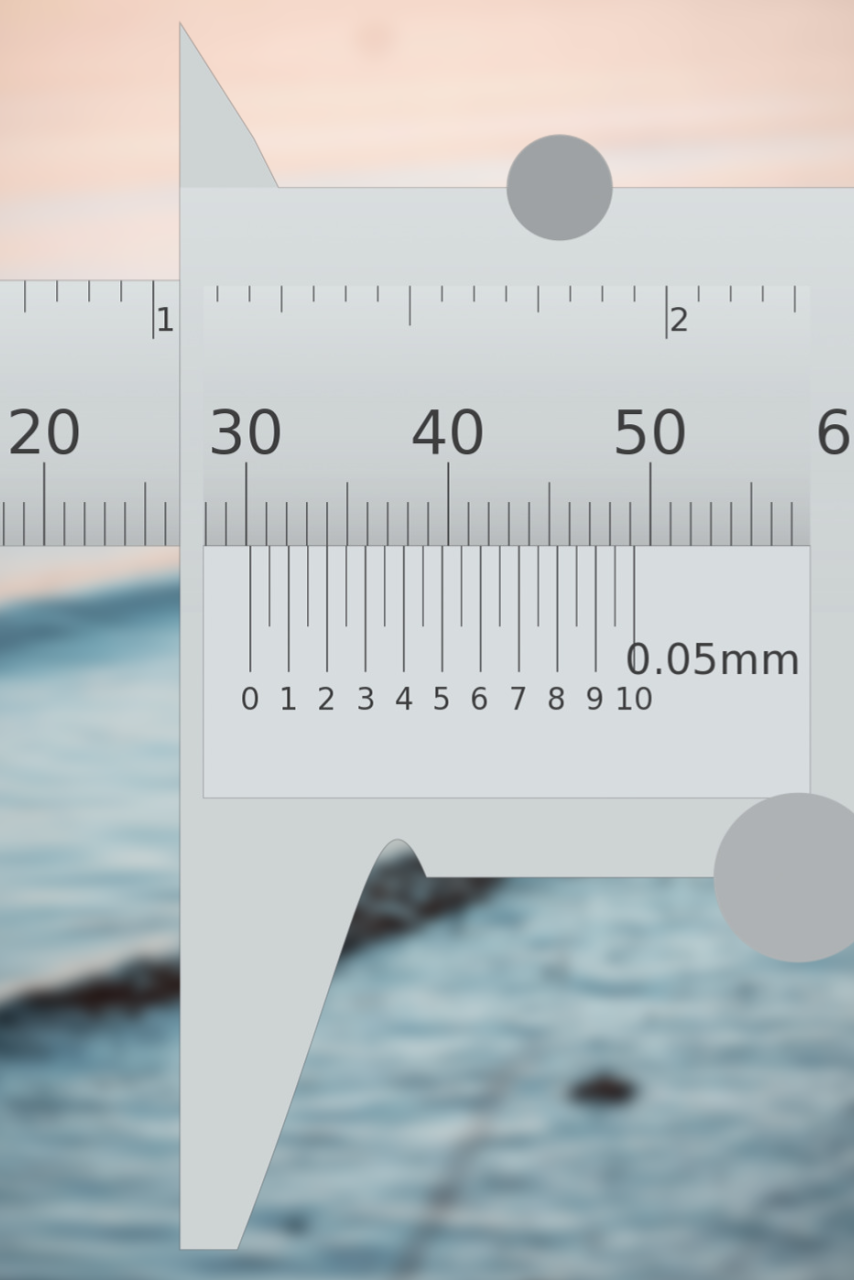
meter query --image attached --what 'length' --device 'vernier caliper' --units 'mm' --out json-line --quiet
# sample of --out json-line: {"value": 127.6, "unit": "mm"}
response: {"value": 30.2, "unit": "mm"}
